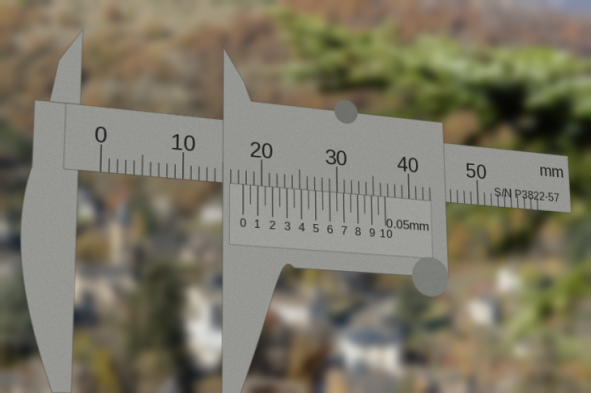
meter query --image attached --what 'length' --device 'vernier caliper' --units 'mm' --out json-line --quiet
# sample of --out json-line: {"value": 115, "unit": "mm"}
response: {"value": 17.6, "unit": "mm"}
